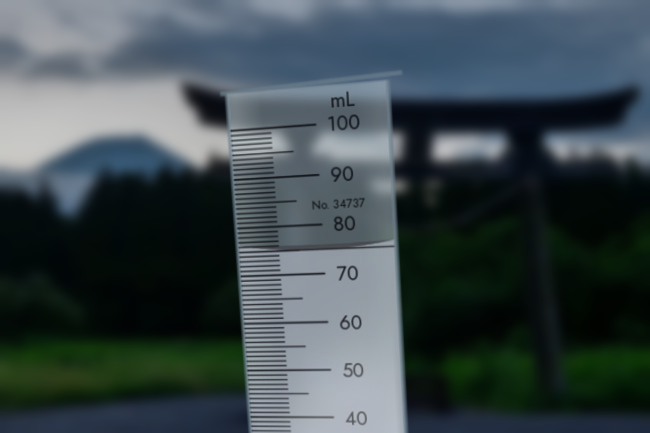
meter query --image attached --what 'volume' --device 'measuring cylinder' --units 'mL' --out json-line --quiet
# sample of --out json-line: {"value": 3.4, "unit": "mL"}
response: {"value": 75, "unit": "mL"}
